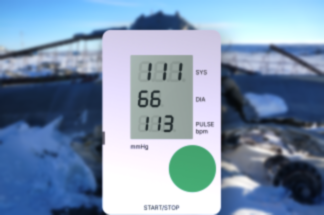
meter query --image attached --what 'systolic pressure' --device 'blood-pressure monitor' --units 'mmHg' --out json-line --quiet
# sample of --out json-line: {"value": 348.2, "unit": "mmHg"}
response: {"value": 111, "unit": "mmHg"}
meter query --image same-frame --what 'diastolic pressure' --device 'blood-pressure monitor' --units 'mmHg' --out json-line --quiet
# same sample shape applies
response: {"value": 66, "unit": "mmHg"}
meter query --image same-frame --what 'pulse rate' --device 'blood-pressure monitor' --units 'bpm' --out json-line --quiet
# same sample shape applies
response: {"value": 113, "unit": "bpm"}
